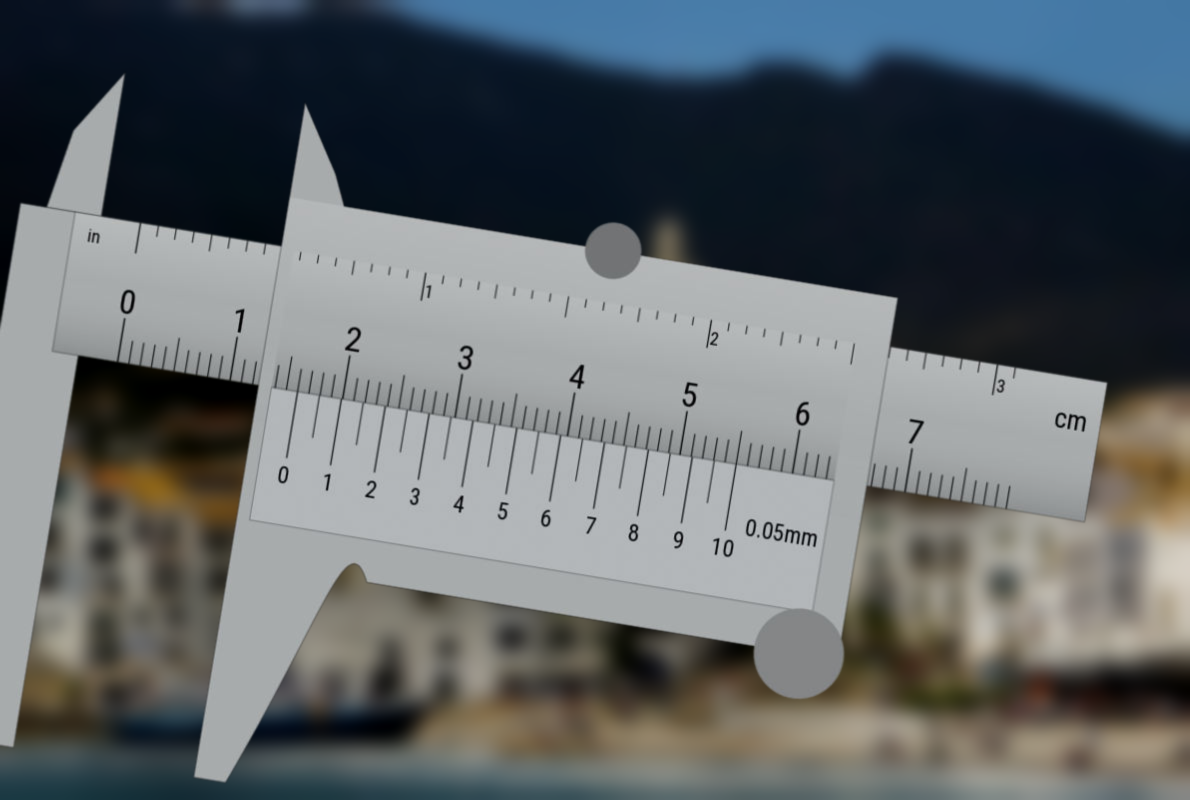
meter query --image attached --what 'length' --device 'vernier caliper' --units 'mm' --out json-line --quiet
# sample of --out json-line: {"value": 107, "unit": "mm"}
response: {"value": 16.0, "unit": "mm"}
